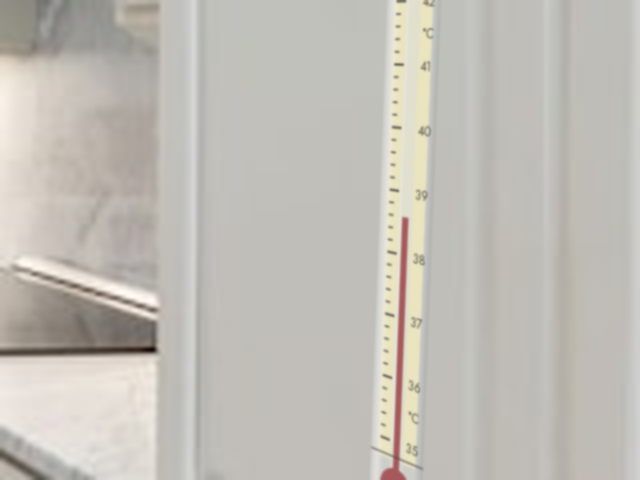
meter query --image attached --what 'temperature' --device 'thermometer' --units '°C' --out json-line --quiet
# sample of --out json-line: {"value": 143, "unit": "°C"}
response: {"value": 38.6, "unit": "°C"}
